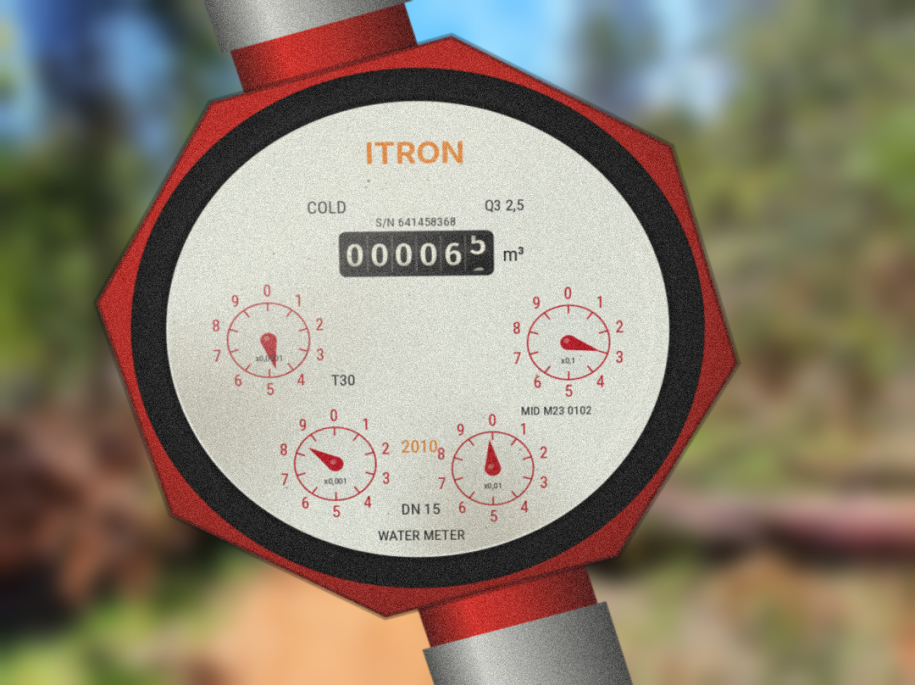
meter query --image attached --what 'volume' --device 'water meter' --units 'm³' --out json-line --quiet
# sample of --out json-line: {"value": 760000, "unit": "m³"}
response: {"value": 65.2984, "unit": "m³"}
